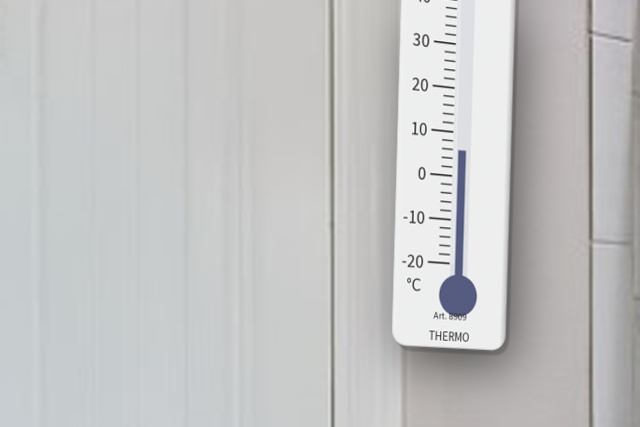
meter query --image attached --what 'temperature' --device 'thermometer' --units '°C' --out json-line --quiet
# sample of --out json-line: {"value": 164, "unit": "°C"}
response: {"value": 6, "unit": "°C"}
